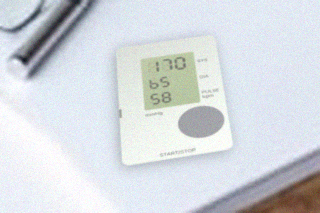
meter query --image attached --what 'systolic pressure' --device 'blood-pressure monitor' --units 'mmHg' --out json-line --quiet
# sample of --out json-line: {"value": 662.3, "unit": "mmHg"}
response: {"value": 170, "unit": "mmHg"}
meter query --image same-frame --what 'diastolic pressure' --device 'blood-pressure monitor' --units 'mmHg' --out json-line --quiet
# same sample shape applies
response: {"value": 65, "unit": "mmHg"}
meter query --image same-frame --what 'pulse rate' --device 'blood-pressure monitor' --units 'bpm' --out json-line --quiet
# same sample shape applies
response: {"value": 58, "unit": "bpm"}
